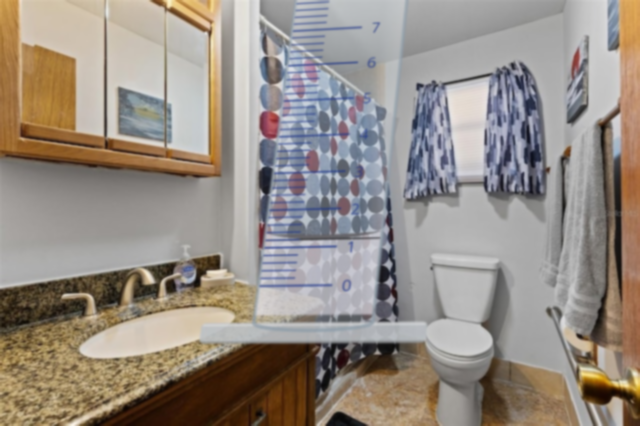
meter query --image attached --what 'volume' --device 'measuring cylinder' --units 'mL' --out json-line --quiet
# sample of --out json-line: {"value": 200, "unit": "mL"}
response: {"value": 1.2, "unit": "mL"}
